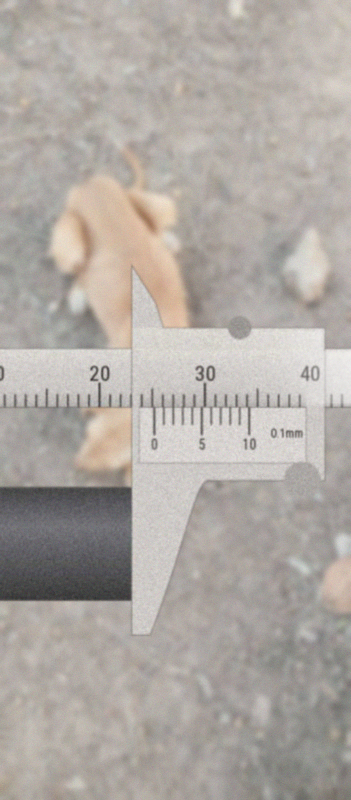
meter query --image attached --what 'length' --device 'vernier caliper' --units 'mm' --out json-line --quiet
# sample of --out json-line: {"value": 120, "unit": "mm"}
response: {"value": 25.2, "unit": "mm"}
